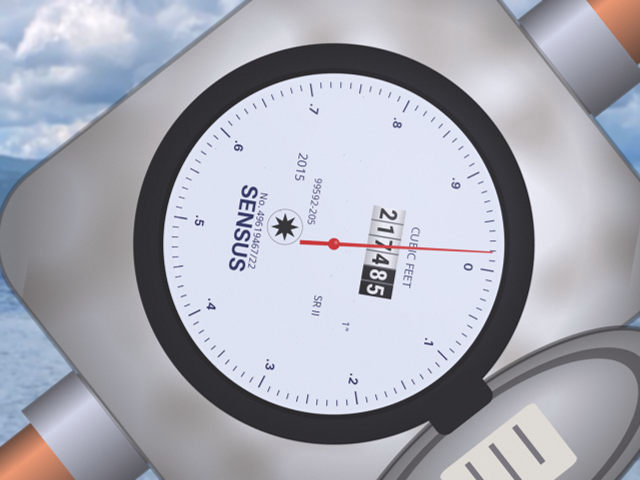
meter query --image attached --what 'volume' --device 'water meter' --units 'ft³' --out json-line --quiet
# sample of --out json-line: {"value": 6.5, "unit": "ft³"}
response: {"value": 217484.98, "unit": "ft³"}
